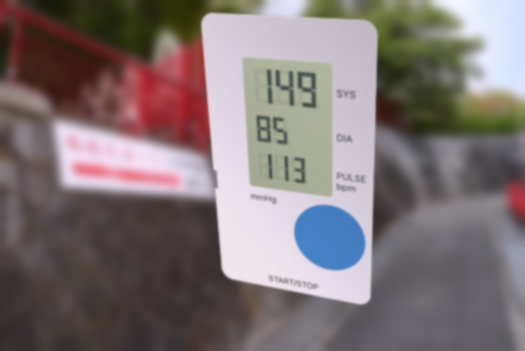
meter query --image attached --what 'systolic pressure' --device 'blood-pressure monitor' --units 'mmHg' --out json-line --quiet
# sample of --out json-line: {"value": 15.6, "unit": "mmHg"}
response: {"value": 149, "unit": "mmHg"}
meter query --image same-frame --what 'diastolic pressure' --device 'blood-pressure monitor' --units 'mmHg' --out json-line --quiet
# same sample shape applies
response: {"value": 85, "unit": "mmHg"}
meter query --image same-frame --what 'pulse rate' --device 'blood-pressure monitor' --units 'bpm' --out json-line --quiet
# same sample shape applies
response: {"value": 113, "unit": "bpm"}
